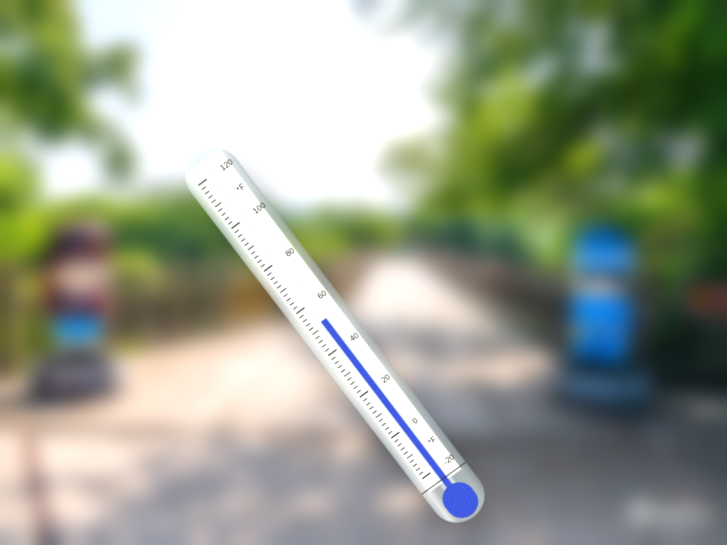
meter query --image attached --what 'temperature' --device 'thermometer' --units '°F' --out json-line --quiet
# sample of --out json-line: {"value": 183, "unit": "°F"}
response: {"value": 52, "unit": "°F"}
